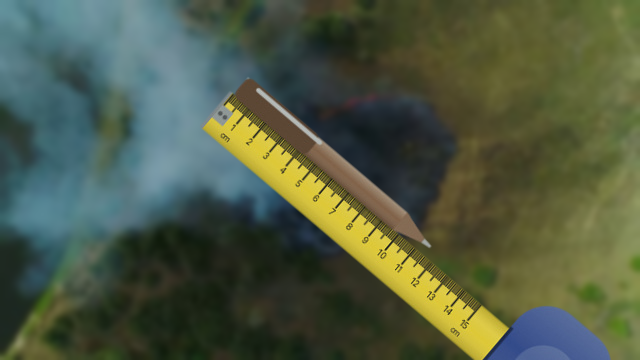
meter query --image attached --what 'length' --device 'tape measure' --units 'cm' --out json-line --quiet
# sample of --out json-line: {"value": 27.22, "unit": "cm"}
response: {"value": 11.5, "unit": "cm"}
